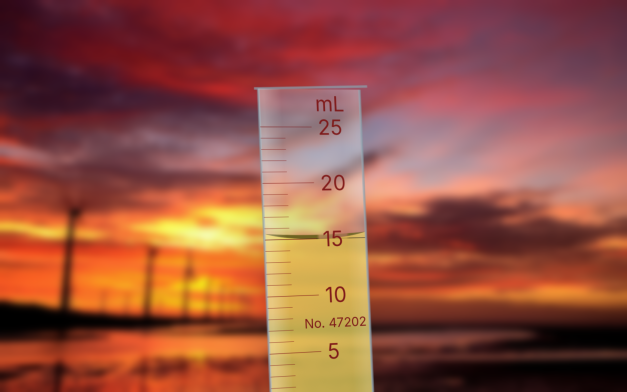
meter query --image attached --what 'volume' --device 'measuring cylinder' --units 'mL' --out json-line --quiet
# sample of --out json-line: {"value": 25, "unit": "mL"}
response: {"value": 15, "unit": "mL"}
